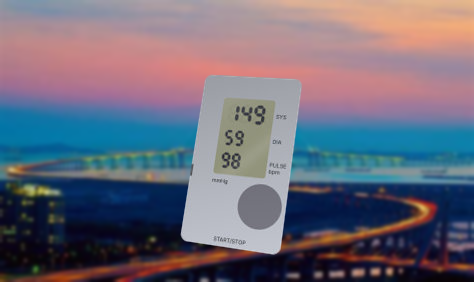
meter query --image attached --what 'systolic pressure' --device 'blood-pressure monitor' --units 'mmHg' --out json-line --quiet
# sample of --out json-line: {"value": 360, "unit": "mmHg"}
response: {"value": 149, "unit": "mmHg"}
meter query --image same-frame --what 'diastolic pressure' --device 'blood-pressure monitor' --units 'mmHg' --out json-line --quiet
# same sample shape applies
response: {"value": 59, "unit": "mmHg"}
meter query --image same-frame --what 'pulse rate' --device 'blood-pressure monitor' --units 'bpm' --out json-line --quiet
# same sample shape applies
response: {"value": 98, "unit": "bpm"}
